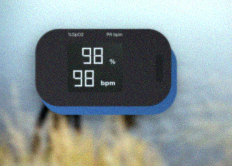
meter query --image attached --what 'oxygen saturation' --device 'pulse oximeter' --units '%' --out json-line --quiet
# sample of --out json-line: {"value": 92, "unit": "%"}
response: {"value": 98, "unit": "%"}
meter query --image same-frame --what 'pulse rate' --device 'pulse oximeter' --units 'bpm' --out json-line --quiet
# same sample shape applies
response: {"value": 98, "unit": "bpm"}
